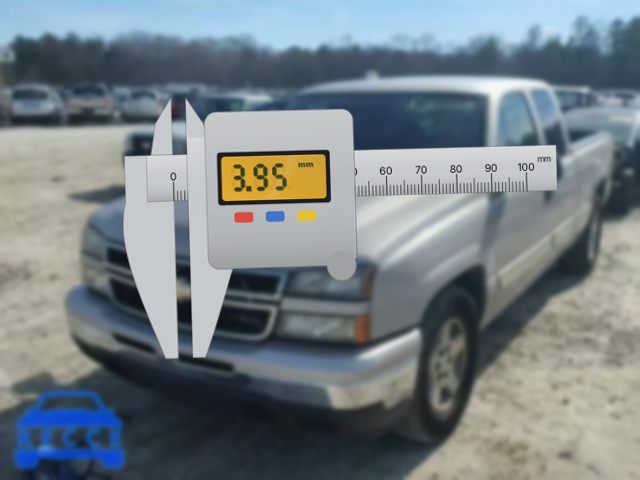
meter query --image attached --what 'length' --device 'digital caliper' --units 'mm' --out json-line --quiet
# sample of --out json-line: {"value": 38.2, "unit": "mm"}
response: {"value": 3.95, "unit": "mm"}
